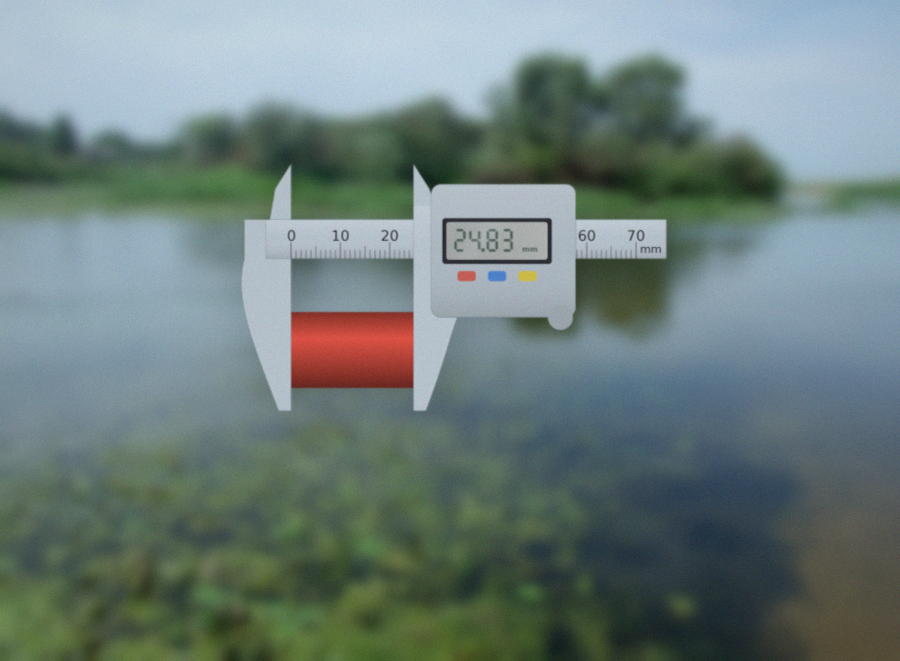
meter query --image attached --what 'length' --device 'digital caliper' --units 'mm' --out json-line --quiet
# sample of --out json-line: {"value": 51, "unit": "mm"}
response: {"value": 24.83, "unit": "mm"}
